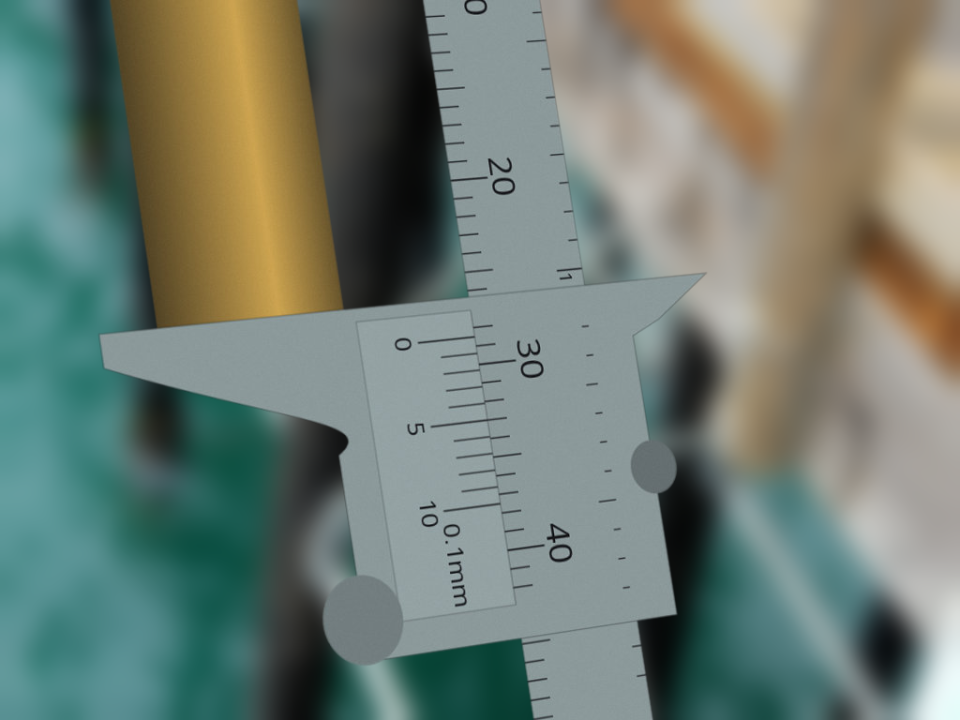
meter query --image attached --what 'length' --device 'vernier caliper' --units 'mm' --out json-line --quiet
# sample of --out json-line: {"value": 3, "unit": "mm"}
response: {"value": 28.5, "unit": "mm"}
